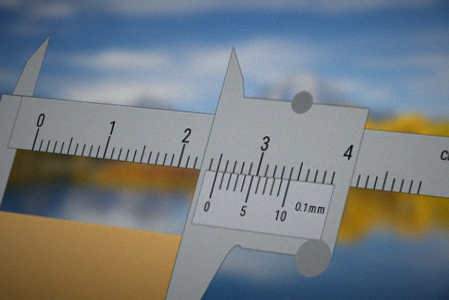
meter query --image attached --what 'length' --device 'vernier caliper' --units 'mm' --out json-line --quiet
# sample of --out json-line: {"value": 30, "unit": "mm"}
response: {"value": 25.0, "unit": "mm"}
